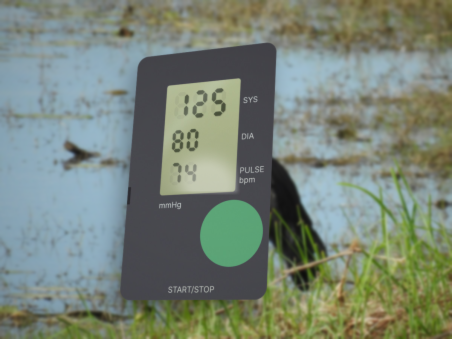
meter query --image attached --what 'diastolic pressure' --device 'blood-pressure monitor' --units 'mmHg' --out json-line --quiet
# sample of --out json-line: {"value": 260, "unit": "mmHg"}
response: {"value": 80, "unit": "mmHg"}
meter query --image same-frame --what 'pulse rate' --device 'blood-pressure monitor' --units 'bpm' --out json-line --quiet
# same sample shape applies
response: {"value": 74, "unit": "bpm"}
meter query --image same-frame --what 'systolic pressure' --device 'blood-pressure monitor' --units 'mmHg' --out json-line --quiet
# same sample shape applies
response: {"value": 125, "unit": "mmHg"}
